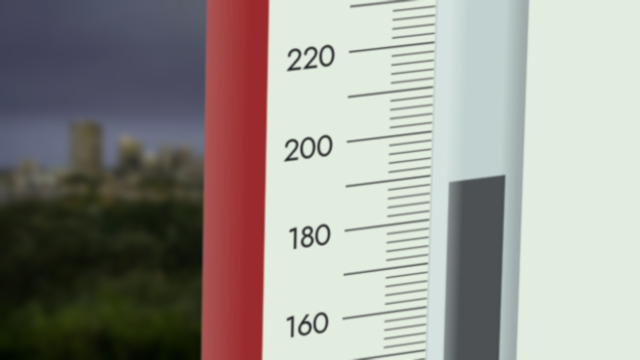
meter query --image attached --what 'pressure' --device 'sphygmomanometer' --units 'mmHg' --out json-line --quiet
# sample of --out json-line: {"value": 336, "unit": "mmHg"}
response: {"value": 188, "unit": "mmHg"}
